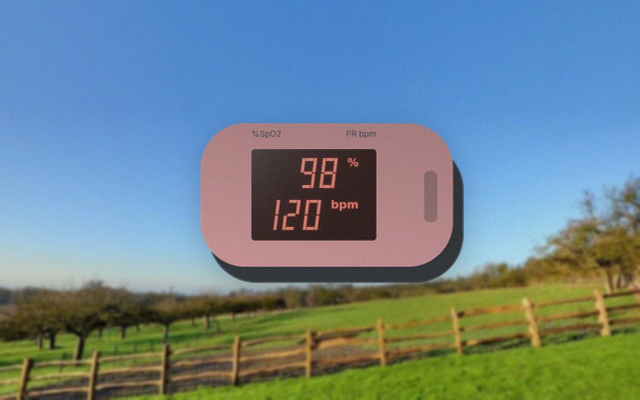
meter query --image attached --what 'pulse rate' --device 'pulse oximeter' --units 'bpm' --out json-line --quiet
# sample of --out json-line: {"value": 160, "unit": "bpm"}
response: {"value": 120, "unit": "bpm"}
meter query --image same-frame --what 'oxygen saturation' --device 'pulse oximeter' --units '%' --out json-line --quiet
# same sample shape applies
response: {"value": 98, "unit": "%"}
